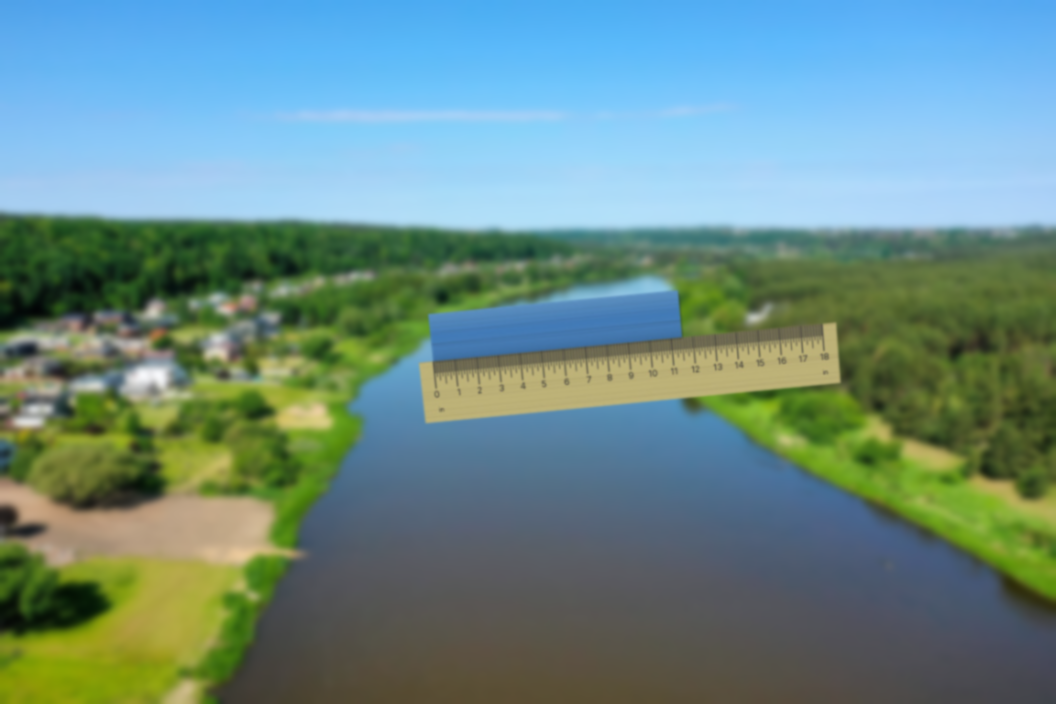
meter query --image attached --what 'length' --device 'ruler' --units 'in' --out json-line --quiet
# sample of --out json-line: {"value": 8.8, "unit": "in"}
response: {"value": 11.5, "unit": "in"}
